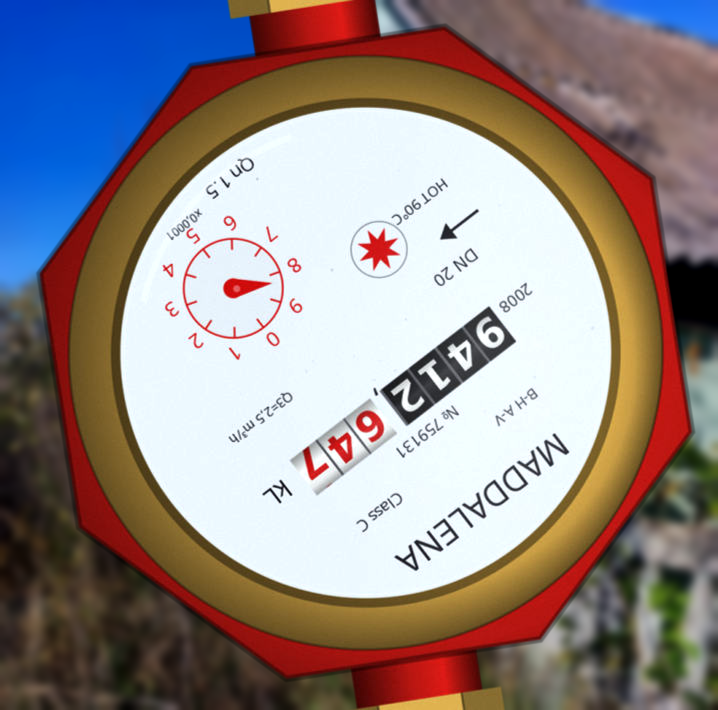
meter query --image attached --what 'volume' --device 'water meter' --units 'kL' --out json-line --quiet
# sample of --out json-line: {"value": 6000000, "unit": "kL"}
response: {"value": 9412.6468, "unit": "kL"}
